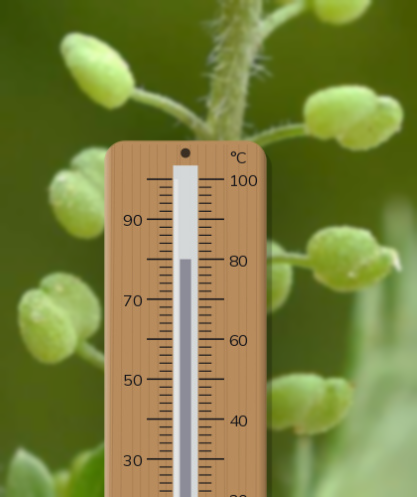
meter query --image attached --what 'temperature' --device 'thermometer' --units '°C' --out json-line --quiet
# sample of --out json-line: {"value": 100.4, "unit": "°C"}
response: {"value": 80, "unit": "°C"}
